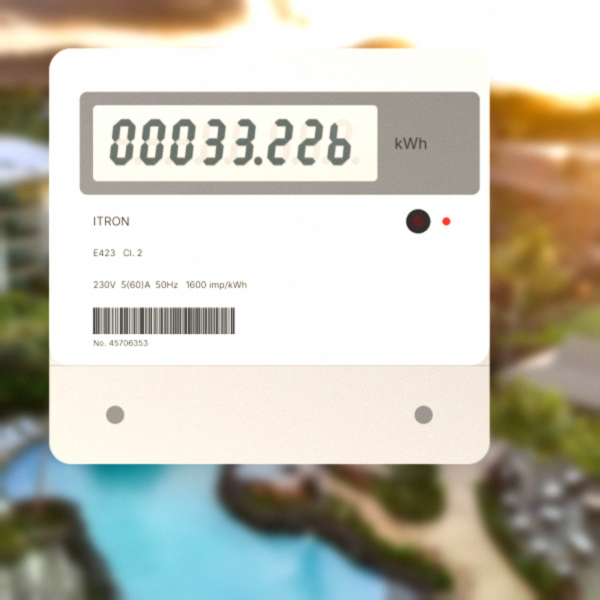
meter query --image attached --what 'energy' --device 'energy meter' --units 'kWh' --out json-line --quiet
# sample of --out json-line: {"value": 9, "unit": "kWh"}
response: {"value": 33.226, "unit": "kWh"}
